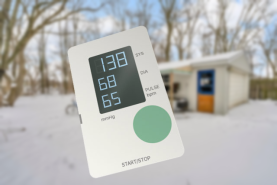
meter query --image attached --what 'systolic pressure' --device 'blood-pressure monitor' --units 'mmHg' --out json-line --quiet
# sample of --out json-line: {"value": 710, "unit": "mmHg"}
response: {"value": 138, "unit": "mmHg"}
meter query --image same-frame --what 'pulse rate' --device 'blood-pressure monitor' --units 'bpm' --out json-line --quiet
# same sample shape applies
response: {"value": 65, "unit": "bpm"}
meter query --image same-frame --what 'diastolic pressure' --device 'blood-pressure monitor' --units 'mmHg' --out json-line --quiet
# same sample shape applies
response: {"value": 68, "unit": "mmHg"}
